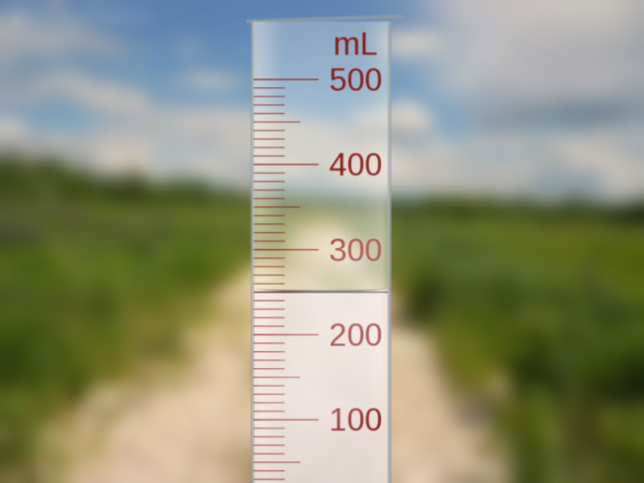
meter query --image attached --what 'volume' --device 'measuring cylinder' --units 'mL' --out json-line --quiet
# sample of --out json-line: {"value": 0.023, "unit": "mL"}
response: {"value": 250, "unit": "mL"}
